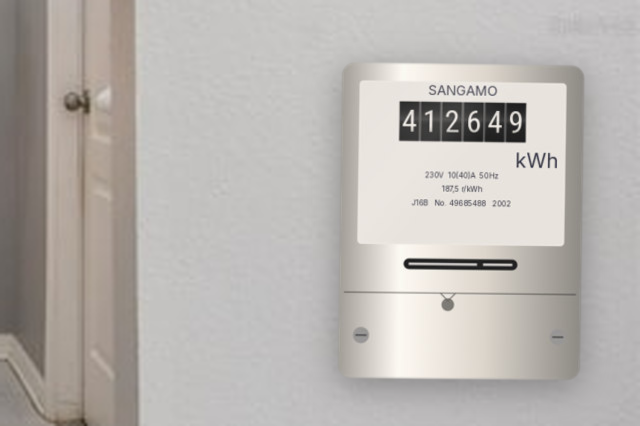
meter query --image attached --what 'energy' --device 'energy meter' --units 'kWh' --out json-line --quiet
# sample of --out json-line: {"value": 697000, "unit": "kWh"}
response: {"value": 412649, "unit": "kWh"}
